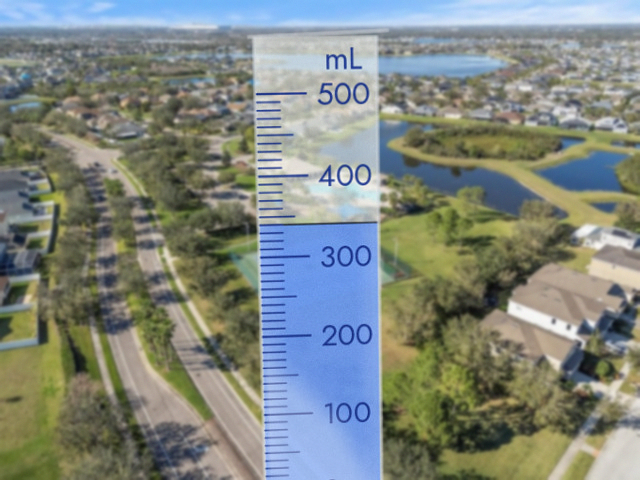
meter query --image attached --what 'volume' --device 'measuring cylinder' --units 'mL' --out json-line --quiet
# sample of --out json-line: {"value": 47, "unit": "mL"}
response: {"value": 340, "unit": "mL"}
